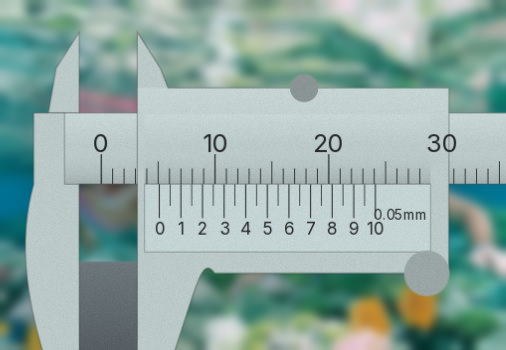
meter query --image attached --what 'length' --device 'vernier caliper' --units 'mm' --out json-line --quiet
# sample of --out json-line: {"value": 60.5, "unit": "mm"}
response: {"value": 5.1, "unit": "mm"}
